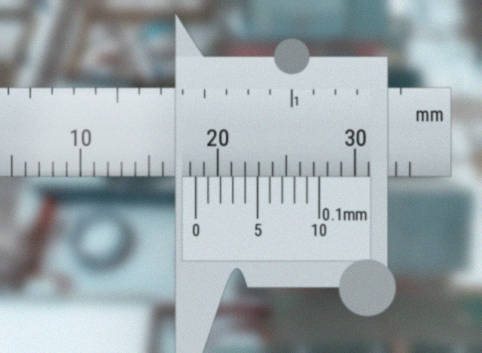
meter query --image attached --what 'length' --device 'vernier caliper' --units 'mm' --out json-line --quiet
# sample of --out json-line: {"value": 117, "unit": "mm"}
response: {"value": 18.4, "unit": "mm"}
